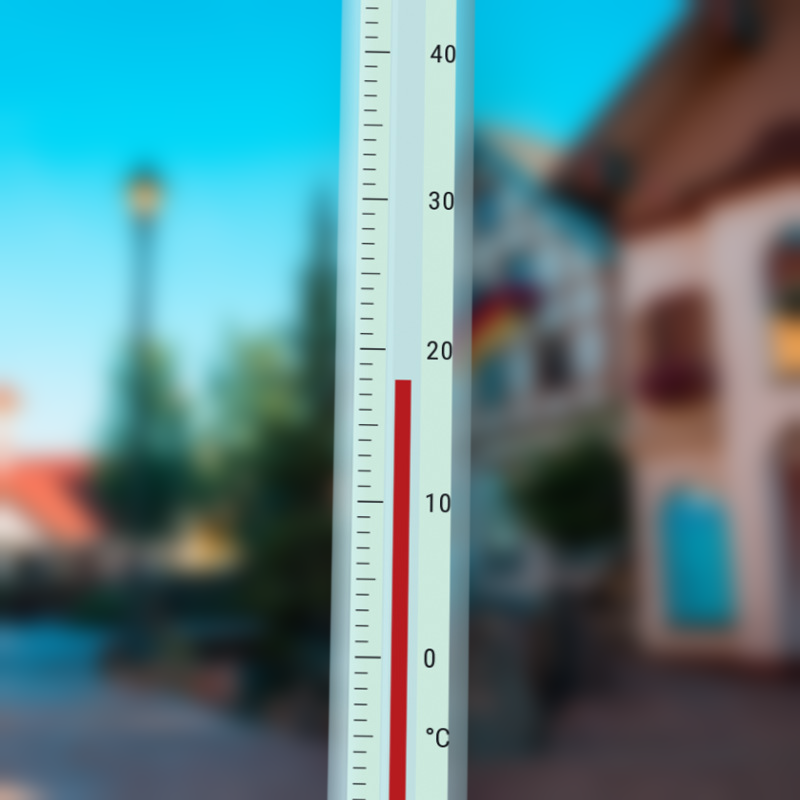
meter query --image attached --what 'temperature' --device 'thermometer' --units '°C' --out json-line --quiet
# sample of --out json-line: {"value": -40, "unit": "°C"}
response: {"value": 18, "unit": "°C"}
